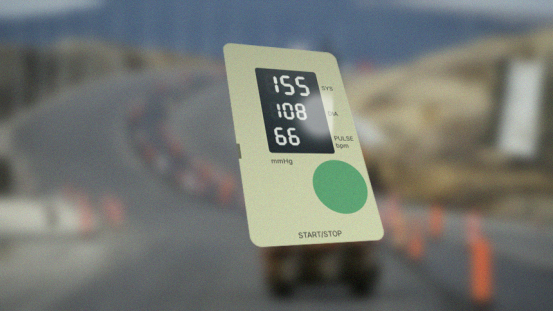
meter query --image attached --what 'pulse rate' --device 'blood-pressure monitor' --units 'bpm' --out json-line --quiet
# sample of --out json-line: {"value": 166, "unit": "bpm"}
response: {"value": 66, "unit": "bpm"}
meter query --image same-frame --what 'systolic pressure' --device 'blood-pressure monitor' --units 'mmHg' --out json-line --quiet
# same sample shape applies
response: {"value": 155, "unit": "mmHg"}
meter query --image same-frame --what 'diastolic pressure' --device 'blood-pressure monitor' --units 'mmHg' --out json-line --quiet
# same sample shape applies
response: {"value": 108, "unit": "mmHg"}
